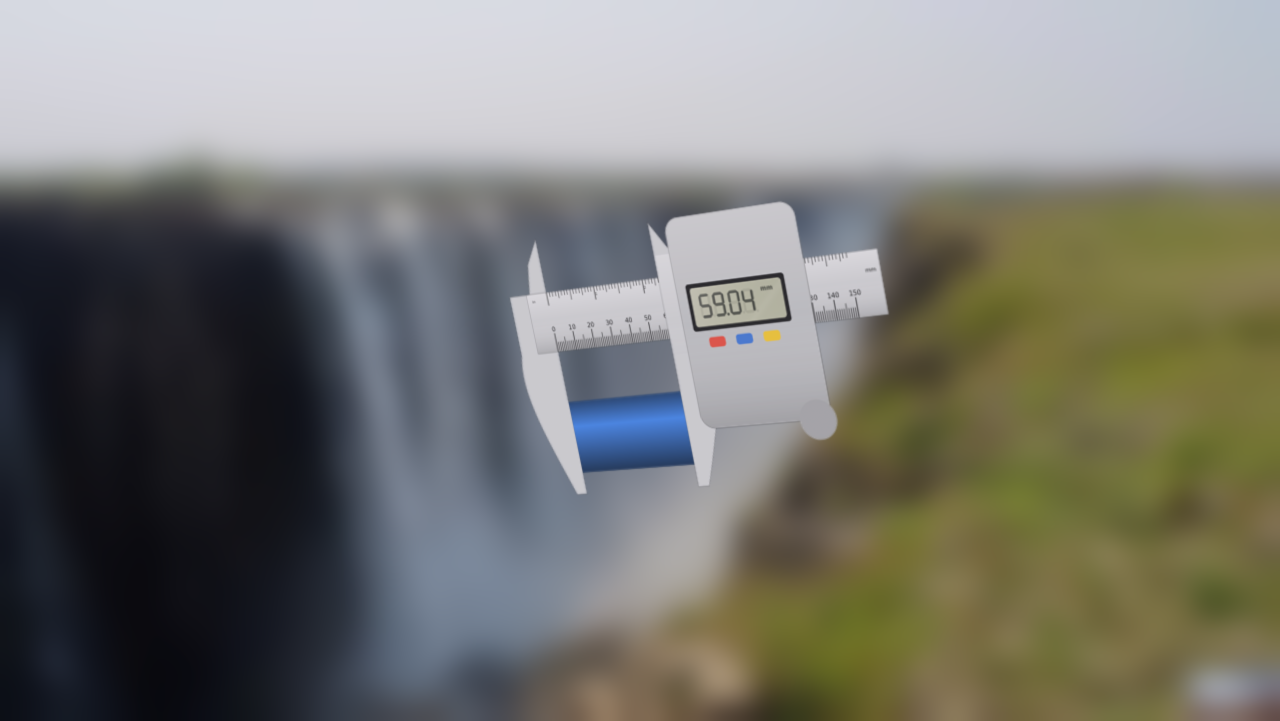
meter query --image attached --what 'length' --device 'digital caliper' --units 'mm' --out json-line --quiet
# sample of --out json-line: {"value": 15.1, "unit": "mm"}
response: {"value": 59.04, "unit": "mm"}
